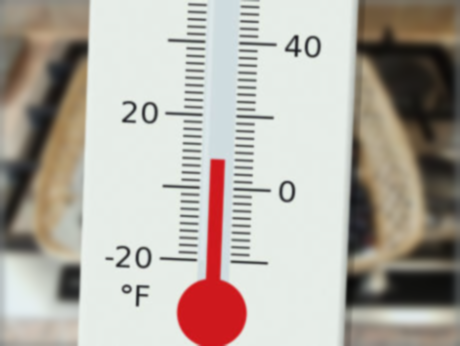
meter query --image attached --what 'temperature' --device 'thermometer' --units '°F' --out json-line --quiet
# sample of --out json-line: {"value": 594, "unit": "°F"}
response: {"value": 8, "unit": "°F"}
